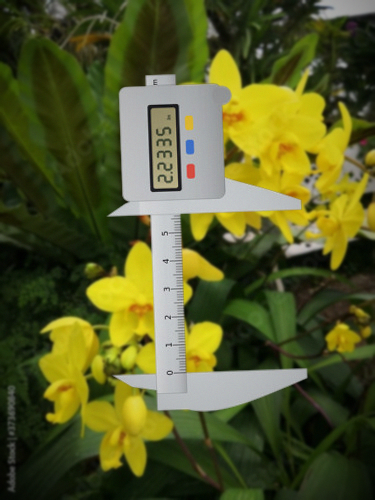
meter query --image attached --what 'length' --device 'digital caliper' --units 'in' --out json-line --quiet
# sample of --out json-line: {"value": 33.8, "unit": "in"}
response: {"value": 2.2335, "unit": "in"}
